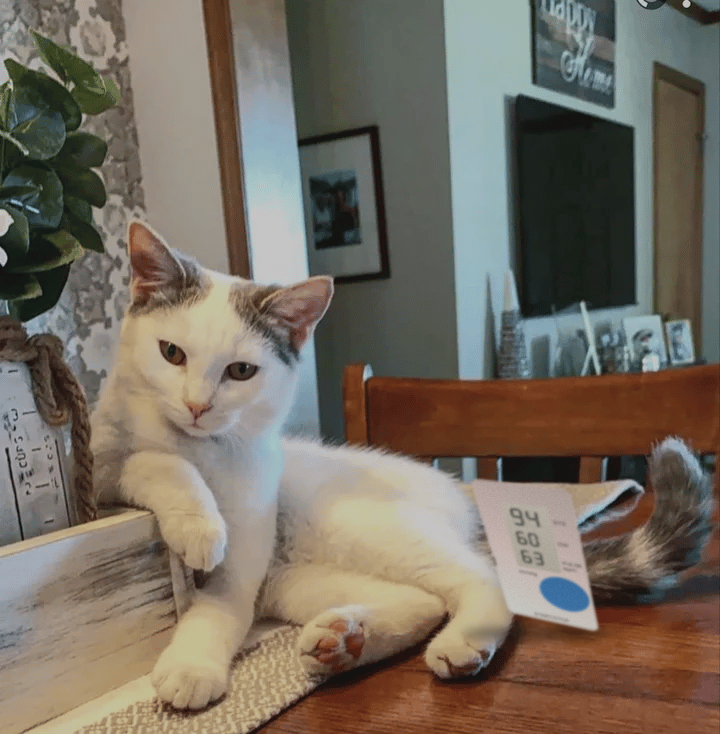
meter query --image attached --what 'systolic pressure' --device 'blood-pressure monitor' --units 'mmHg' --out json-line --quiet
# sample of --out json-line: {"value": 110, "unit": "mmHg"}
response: {"value": 94, "unit": "mmHg"}
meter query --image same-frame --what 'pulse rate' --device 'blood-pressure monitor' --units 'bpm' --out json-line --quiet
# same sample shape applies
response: {"value": 63, "unit": "bpm"}
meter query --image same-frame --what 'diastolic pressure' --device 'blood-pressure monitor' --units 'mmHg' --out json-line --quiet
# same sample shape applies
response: {"value": 60, "unit": "mmHg"}
